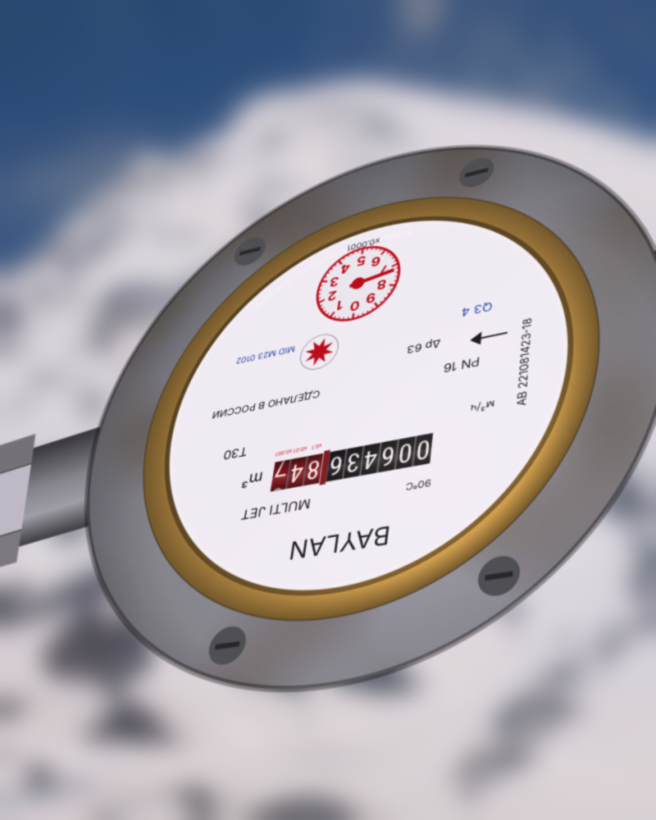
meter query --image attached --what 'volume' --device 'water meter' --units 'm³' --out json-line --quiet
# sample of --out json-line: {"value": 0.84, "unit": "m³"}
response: {"value": 6436.8467, "unit": "m³"}
